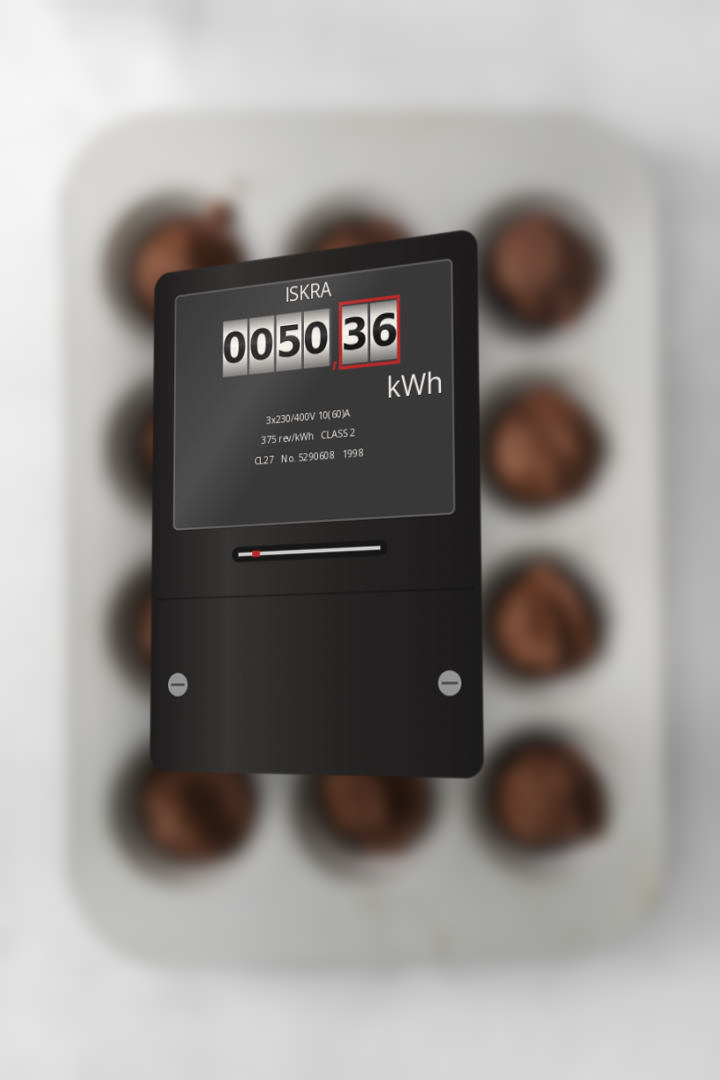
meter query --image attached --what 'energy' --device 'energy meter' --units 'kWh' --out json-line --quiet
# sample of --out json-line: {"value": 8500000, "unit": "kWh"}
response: {"value": 50.36, "unit": "kWh"}
